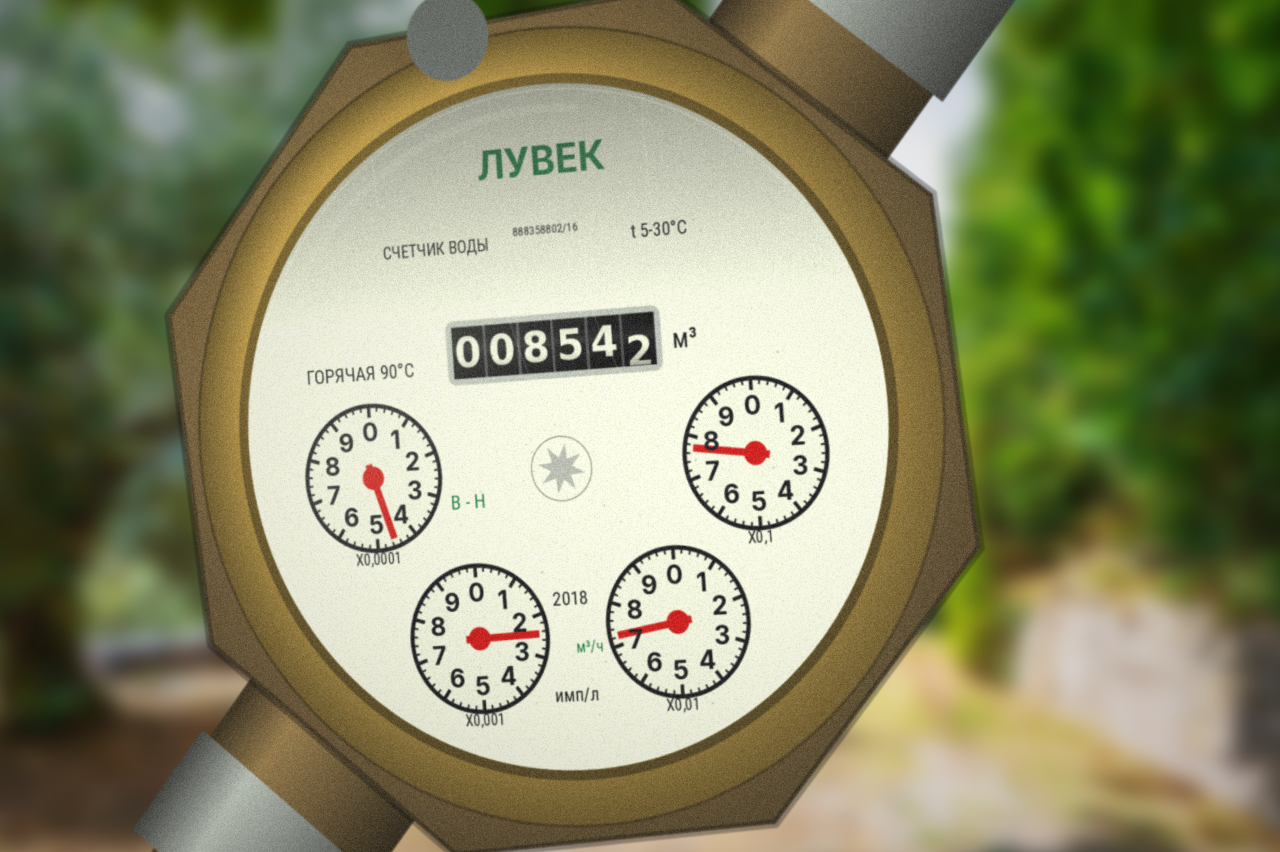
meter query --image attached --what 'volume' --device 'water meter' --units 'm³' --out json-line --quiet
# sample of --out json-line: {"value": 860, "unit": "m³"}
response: {"value": 8541.7724, "unit": "m³"}
